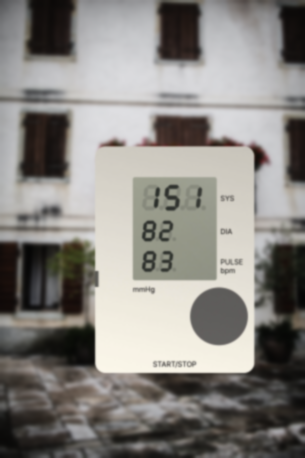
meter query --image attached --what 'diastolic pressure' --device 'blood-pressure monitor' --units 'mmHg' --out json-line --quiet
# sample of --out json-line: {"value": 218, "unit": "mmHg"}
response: {"value": 82, "unit": "mmHg"}
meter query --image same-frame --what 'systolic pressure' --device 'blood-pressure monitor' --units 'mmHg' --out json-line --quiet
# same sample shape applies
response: {"value": 151, "unit": "mmHg"}
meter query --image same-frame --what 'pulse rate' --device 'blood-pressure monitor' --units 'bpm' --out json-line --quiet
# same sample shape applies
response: {"value": 83, "unit": "bpm"}
